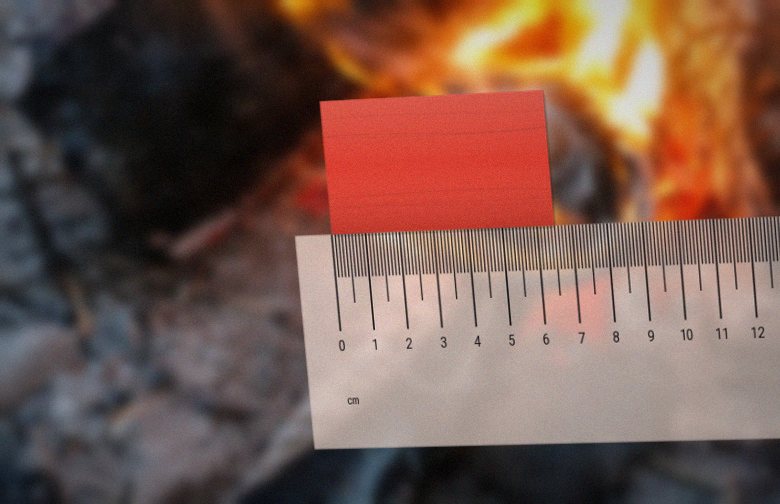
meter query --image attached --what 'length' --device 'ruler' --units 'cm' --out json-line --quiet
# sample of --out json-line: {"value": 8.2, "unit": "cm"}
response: {"value": 6.5, "unit": "cm"}
